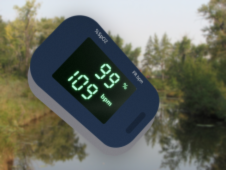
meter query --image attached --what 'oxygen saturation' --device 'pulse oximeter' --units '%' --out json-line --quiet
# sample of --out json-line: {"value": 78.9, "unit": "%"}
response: {"value": 99, "unit": "%"}
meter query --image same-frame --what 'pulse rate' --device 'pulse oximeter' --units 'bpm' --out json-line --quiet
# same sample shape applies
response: {"value": 109, "unit": "bpm"}
